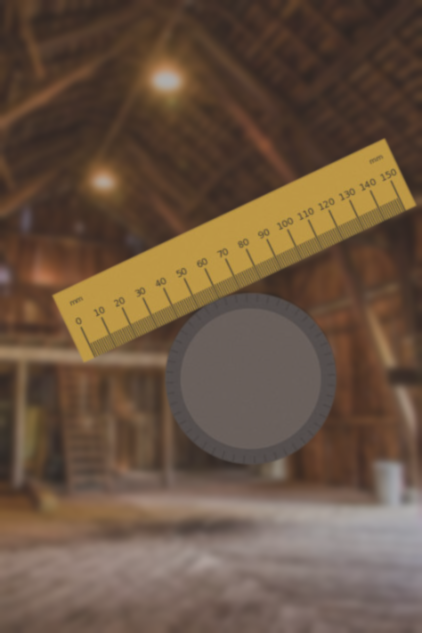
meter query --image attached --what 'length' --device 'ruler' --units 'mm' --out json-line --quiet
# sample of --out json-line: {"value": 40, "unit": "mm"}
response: {"value": 75, "unit": "mm"}
